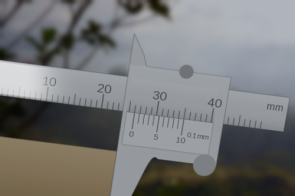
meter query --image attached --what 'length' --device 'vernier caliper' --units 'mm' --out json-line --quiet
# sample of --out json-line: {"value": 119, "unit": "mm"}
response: {"value": 26.0, "unit": "mm"}
